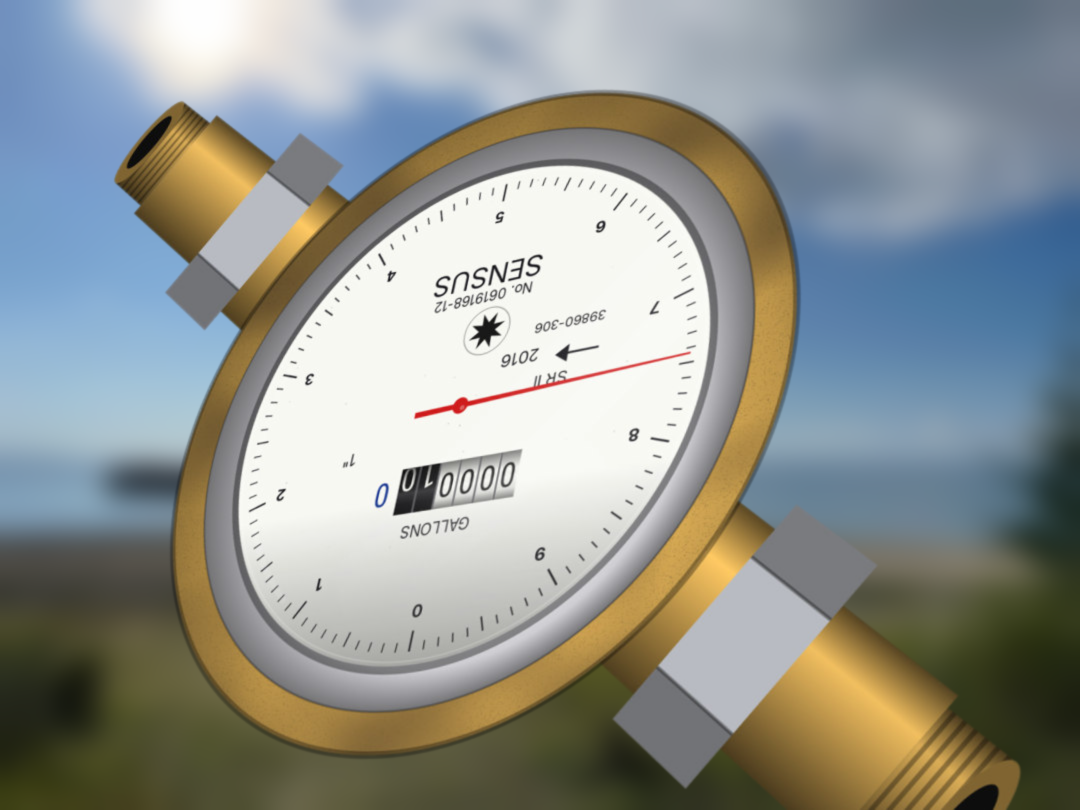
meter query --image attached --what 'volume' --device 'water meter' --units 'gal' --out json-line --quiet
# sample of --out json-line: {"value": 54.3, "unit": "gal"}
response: {"value": 97.4, "unit": "gal"}
